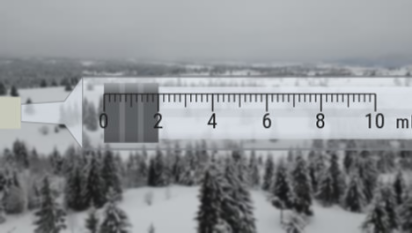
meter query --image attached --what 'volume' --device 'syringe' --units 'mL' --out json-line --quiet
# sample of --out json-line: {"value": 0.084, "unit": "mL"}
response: {"value": 0, "unit": "mL"}
